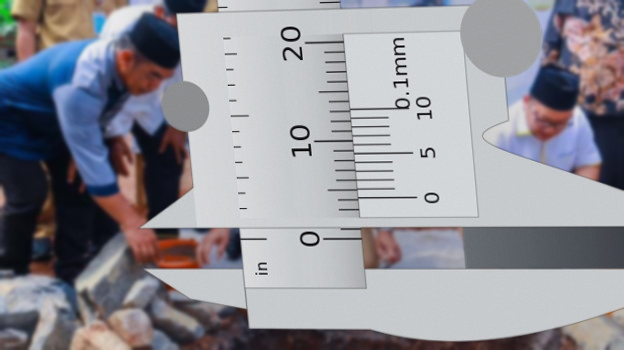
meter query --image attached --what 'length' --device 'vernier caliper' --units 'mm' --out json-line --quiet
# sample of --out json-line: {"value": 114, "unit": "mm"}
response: {"value": 4.2, "unit": "mm"}
